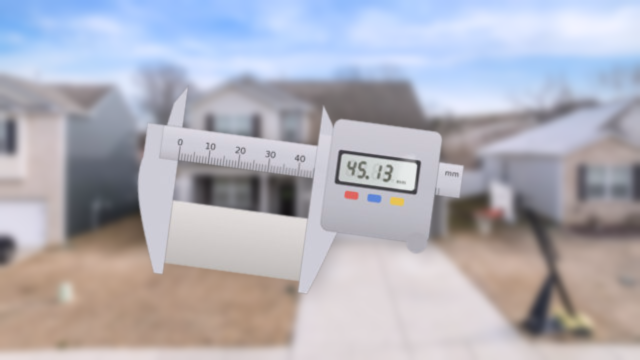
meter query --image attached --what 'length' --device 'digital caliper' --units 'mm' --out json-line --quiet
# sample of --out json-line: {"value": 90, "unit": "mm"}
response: {"value": 45.13, "unit": "mm"}
